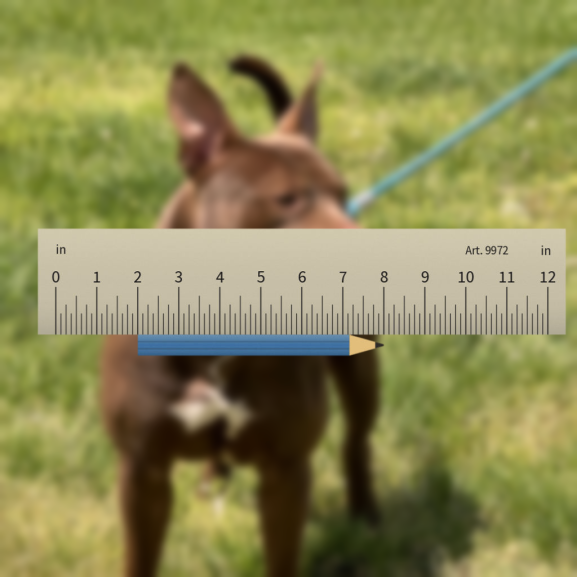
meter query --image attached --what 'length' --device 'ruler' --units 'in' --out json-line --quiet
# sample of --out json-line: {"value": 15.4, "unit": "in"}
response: {"value": 6, "unit": "in"}
